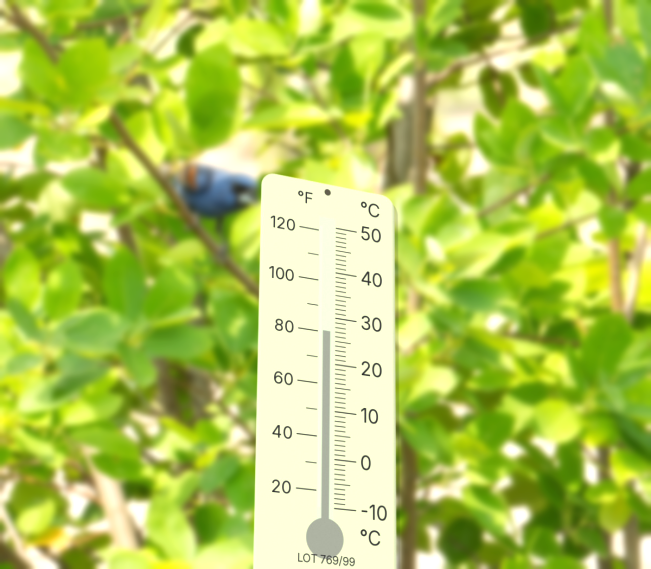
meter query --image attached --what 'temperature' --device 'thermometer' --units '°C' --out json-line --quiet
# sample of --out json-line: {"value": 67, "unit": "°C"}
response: {"value": 27, "unit": "°C"}
